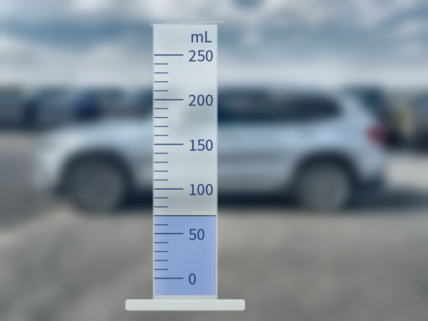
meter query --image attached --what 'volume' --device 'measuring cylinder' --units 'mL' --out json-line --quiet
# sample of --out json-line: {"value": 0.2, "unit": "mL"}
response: {"value": 70, "unit": "mL"}
